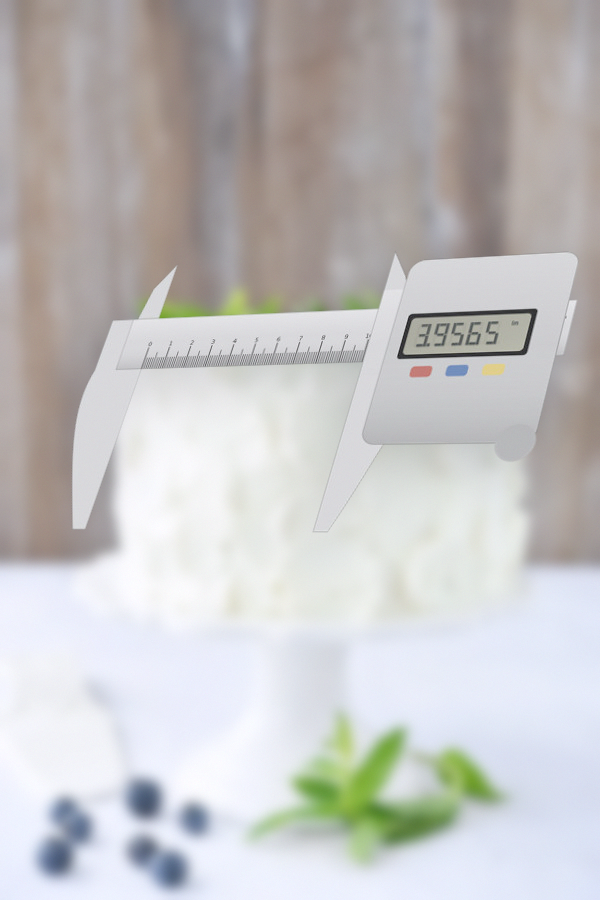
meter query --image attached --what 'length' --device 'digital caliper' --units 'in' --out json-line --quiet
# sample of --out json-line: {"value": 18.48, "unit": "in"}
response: {"value": 3.9565, "unit": "in"}
